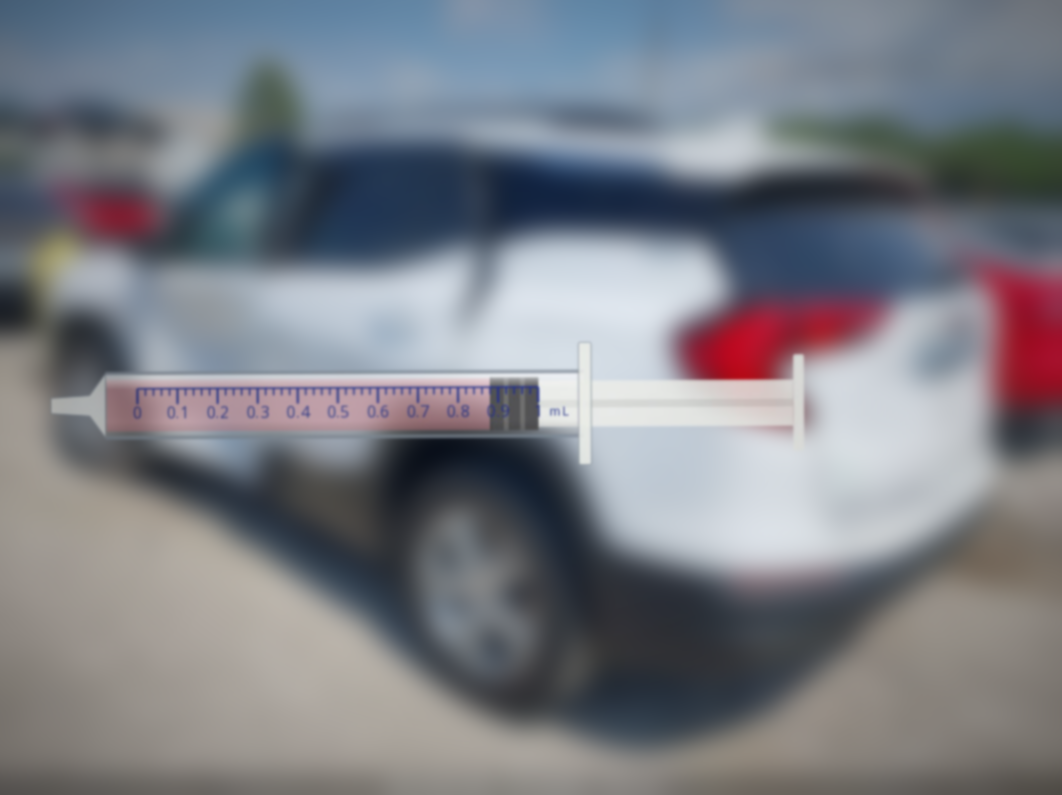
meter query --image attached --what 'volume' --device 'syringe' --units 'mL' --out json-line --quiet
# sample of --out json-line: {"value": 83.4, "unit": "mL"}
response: {"value": 0.88, "unit": "mL"}
